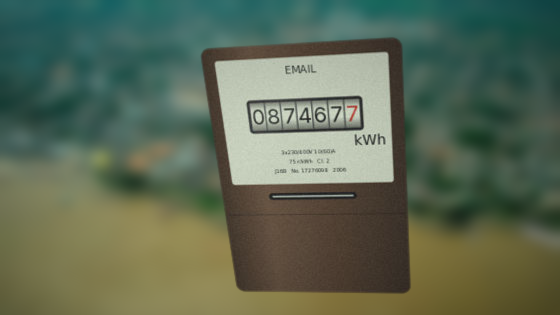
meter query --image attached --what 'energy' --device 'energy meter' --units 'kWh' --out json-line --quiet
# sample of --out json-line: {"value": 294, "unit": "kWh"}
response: {"value": 87467.7, "unit": "kWh"}
